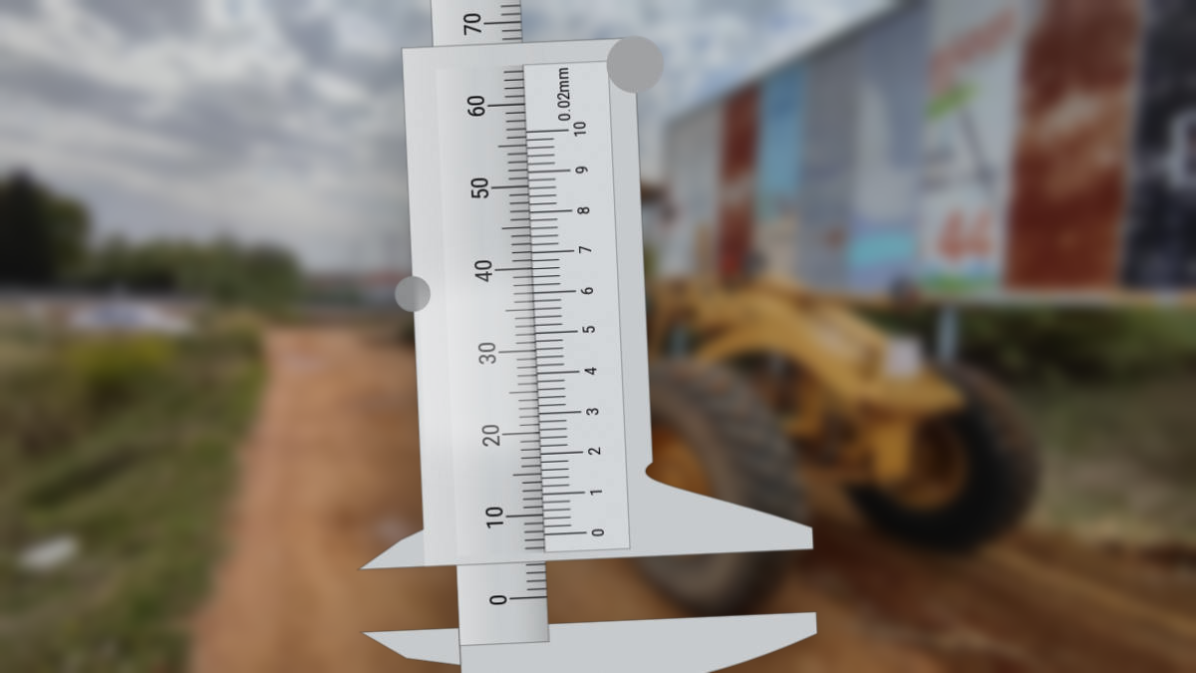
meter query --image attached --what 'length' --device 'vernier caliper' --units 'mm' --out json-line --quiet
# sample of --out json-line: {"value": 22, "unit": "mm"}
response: {"value": 7.6, "unit": "mm"}
